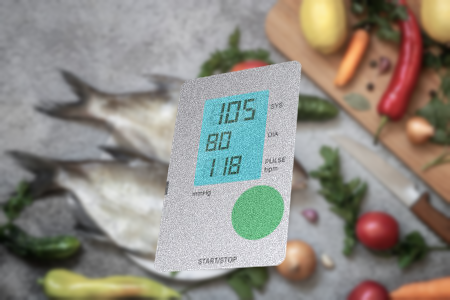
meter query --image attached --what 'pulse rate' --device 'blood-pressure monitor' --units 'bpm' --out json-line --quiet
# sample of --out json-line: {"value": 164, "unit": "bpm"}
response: {"value": 118, "unit": "bpm"}
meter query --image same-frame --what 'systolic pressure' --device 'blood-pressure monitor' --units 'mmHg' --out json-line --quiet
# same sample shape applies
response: {"value": 105, "unit": "mmHg"}
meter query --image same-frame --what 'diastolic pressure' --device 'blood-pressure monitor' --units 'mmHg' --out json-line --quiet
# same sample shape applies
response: {"value": 80, "unit": "mmHg"}
